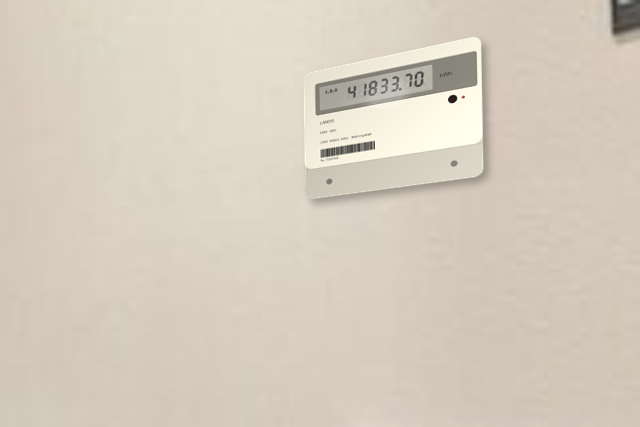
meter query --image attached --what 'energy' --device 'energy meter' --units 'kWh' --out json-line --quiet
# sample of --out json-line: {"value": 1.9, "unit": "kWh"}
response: {"value": 41833.70, "unit": "kWh"}
